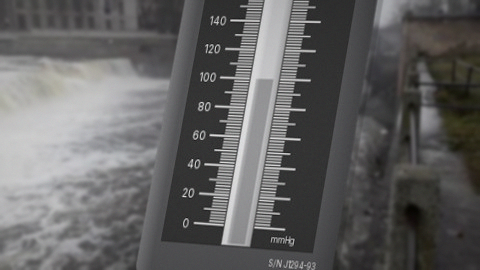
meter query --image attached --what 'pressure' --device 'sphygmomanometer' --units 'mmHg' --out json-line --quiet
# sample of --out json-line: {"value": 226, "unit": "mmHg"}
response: {"value": 100, "unit": "mmHg"}
